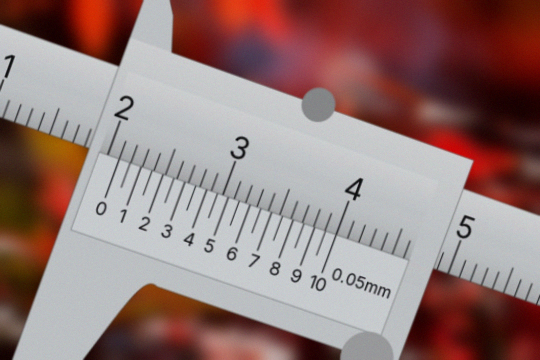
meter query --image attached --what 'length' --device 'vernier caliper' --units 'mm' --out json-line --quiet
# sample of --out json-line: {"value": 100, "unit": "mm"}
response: {"value": 21.0, "unit": "mm"}
